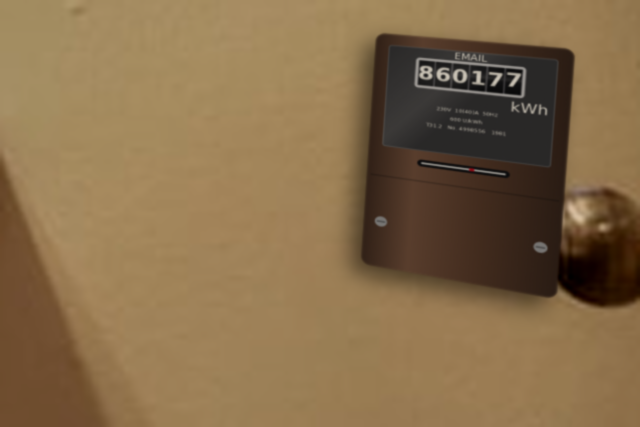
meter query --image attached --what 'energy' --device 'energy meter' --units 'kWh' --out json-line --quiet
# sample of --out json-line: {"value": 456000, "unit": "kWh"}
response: {"value": 860177, "unit": "kWh"}
